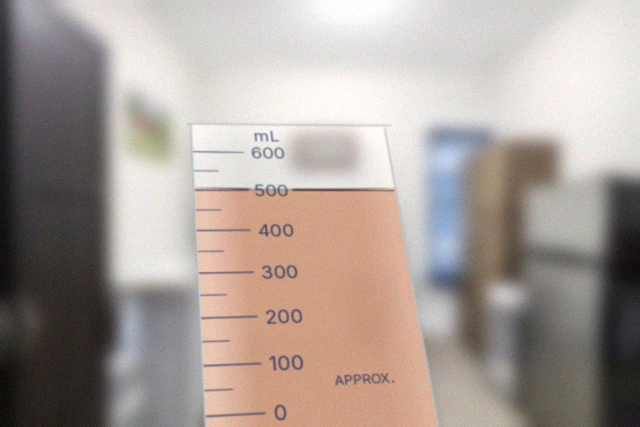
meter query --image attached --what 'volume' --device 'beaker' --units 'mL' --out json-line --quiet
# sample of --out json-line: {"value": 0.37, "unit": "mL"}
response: {"value": 500, "unit": "mL"}
